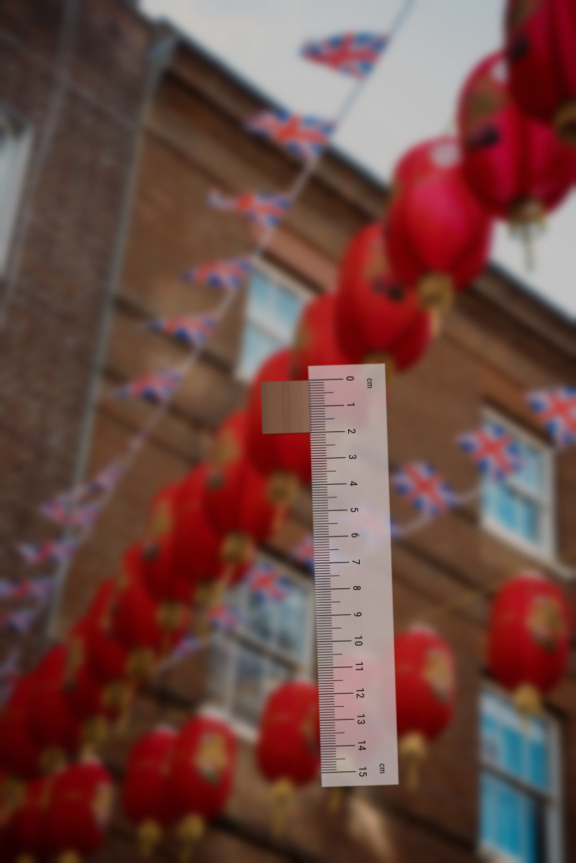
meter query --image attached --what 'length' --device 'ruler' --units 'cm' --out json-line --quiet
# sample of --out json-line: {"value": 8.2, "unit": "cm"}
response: {"value": 2, "unit": "cm"}
